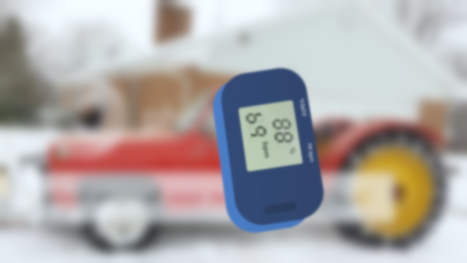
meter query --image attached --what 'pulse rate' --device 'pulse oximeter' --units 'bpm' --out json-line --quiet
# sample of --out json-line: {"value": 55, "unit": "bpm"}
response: {"value": 69, "unit": "bpm"}
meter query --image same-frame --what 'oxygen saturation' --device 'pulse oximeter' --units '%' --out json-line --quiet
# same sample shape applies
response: {"value": 88, "unit": "%"}
